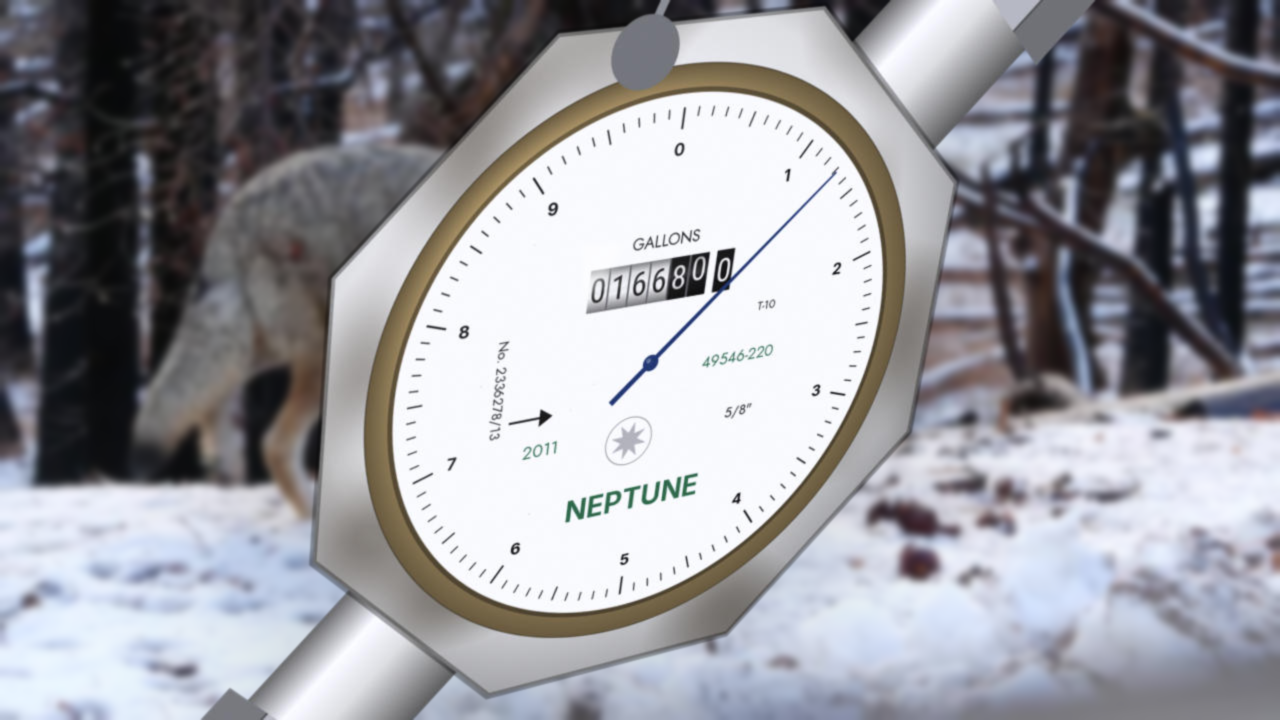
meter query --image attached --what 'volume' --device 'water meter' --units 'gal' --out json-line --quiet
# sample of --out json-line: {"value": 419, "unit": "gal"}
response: {"value": 166801.3, "unit": "gal"}
